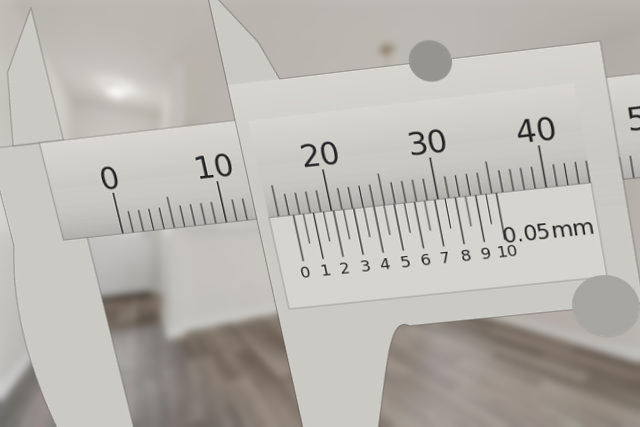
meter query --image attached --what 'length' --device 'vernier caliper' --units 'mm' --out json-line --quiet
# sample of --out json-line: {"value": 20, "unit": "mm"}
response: {"value": 16.4, "unit": "mm"}
